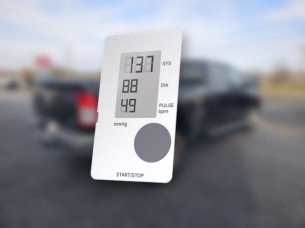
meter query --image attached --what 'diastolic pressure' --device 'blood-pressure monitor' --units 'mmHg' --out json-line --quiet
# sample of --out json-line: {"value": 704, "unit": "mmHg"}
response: {"value": 88, "unit": "mmHg"}
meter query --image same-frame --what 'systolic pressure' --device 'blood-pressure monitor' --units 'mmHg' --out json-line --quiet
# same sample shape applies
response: {"value": 137, "unit": "mmHg"}
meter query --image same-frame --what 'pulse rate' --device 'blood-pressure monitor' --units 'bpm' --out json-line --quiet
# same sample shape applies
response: {"value": 49, "unit": "bpm"}
